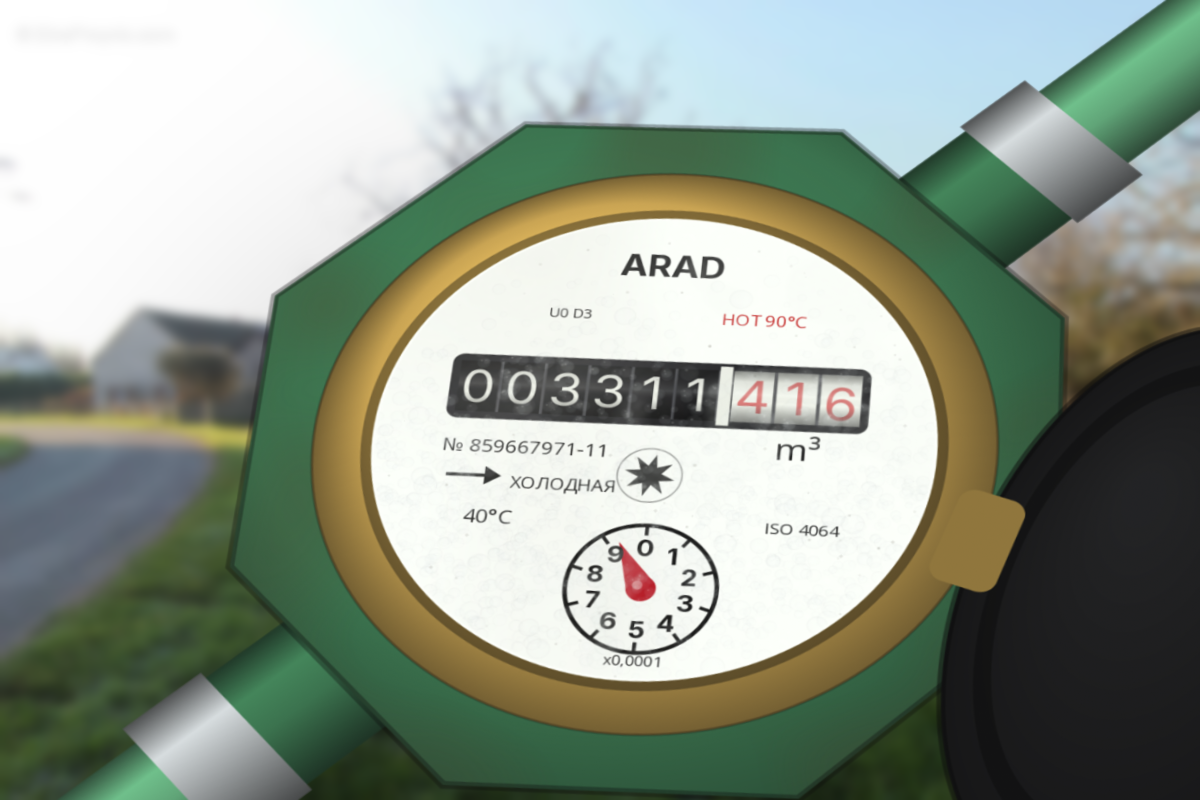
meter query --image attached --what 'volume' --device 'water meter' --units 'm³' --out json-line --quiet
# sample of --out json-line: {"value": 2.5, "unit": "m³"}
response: {"value": 3311.4159, "unit": "m³"}
